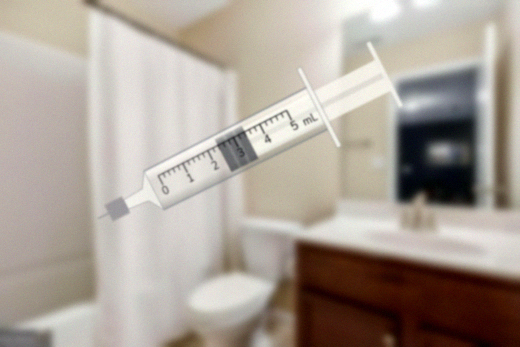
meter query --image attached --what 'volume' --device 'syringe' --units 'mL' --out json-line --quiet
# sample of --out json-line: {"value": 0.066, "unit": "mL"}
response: {"value": 2.4, "unit": "mL"}
